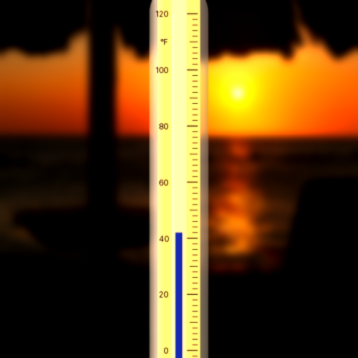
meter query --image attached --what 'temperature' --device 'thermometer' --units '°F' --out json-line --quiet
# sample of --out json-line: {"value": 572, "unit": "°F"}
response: {"value": 42, "unit": "°F"}
